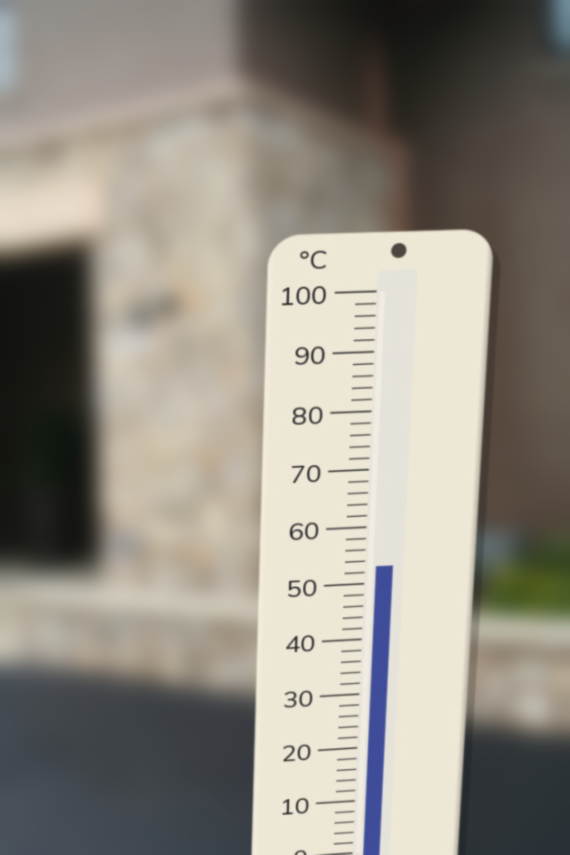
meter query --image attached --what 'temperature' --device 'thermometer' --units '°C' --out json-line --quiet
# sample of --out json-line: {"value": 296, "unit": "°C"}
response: {"value": 53, "unit": "°C"}
